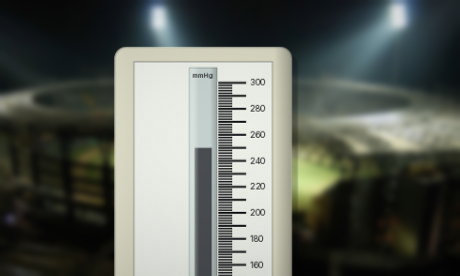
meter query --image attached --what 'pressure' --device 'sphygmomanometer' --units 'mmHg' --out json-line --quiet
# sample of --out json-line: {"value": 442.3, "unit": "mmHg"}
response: {"value": 250, "unit": "mmHg"}
